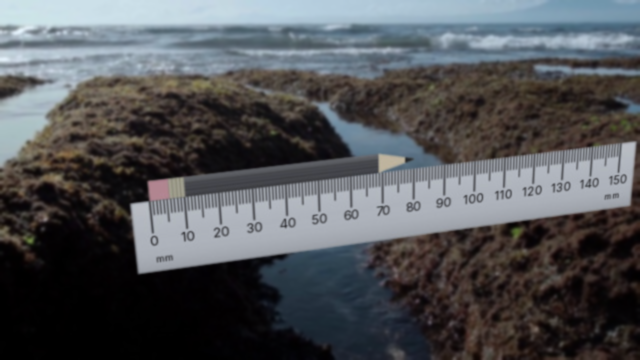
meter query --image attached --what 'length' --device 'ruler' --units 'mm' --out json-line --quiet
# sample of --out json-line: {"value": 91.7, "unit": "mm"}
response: {"value": 80, "unit": "mm"}
